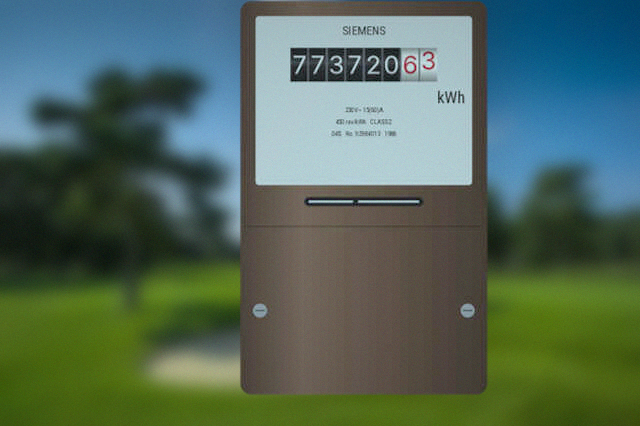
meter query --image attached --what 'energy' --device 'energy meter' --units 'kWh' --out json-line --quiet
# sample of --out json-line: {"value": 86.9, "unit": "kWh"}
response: {"value": 773720.63, "unit": "kWh"}
